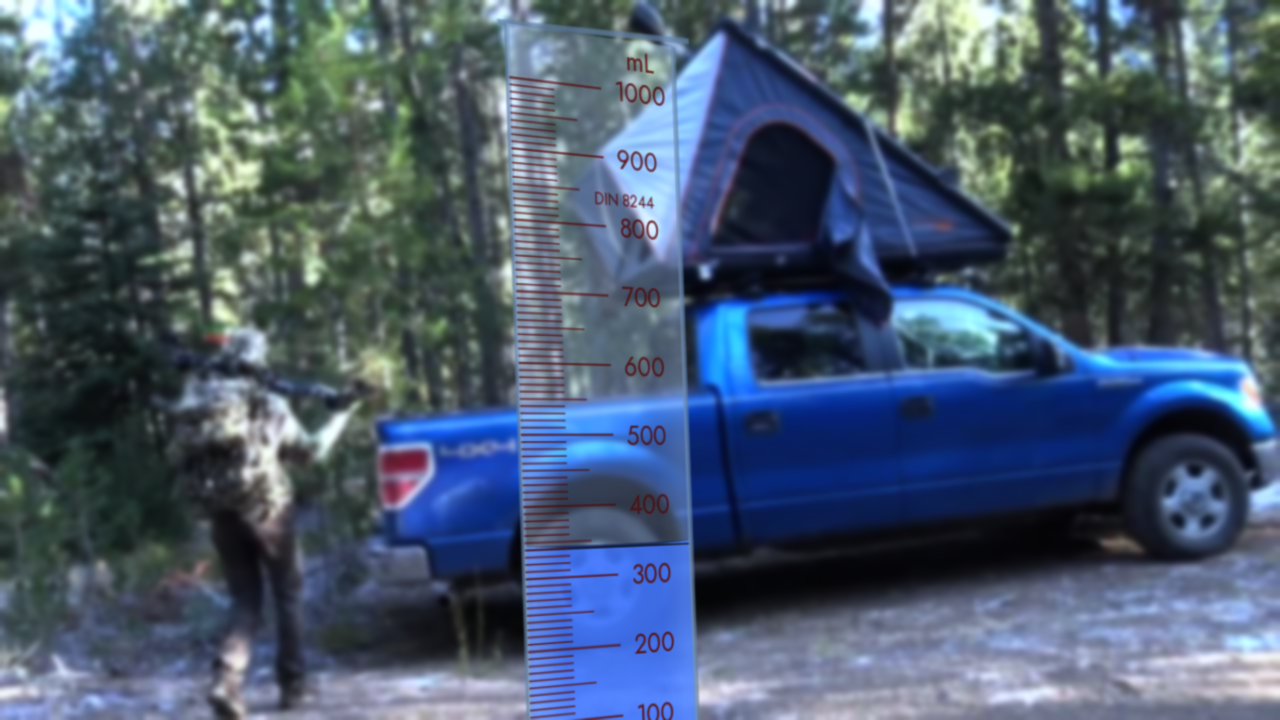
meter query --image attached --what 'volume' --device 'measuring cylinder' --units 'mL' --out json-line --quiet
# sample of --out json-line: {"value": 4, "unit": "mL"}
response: {"value": 340, "unit": "mL"}
